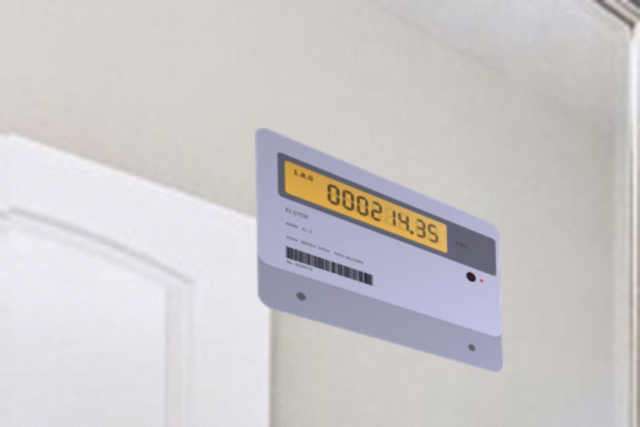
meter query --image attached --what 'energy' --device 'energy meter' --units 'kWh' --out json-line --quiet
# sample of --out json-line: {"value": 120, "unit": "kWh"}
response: {"value": 214.35, "unit": "kWh"}
